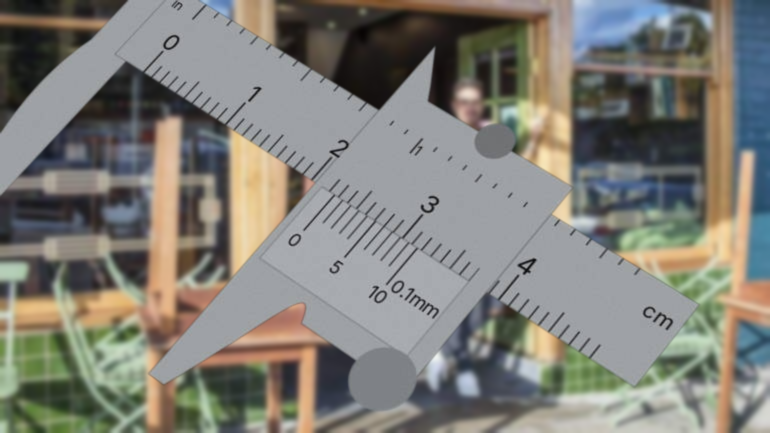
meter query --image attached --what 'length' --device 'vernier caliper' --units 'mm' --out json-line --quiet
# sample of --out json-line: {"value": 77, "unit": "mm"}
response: {"value": 22.6, "unit": "mm"}
